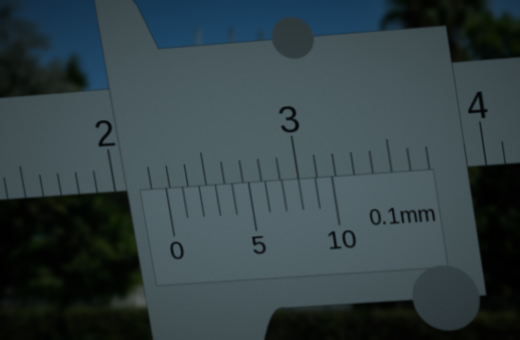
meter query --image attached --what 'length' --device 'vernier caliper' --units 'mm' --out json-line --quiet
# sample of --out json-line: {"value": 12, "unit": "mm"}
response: {"value": 22.8, "unit": "mm"}
